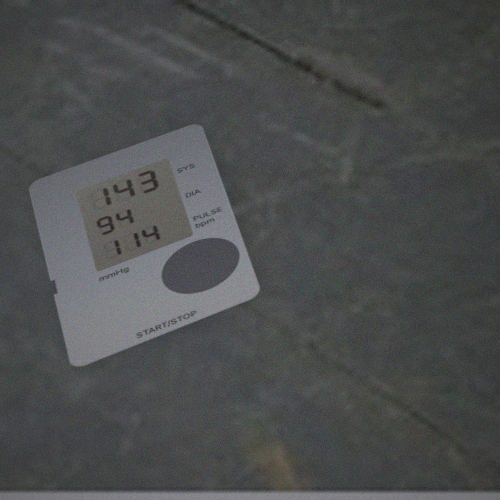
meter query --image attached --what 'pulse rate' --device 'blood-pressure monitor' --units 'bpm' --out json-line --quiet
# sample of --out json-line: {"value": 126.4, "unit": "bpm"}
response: {"value": 114, "unit": "bpm"}
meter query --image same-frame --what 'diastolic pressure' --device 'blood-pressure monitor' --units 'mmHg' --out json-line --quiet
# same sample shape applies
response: {"value": 94, "unit": "mmHg"}
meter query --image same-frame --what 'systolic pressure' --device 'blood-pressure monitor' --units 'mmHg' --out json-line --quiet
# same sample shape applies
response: {"value": 143, "unit": "mmHg"}
